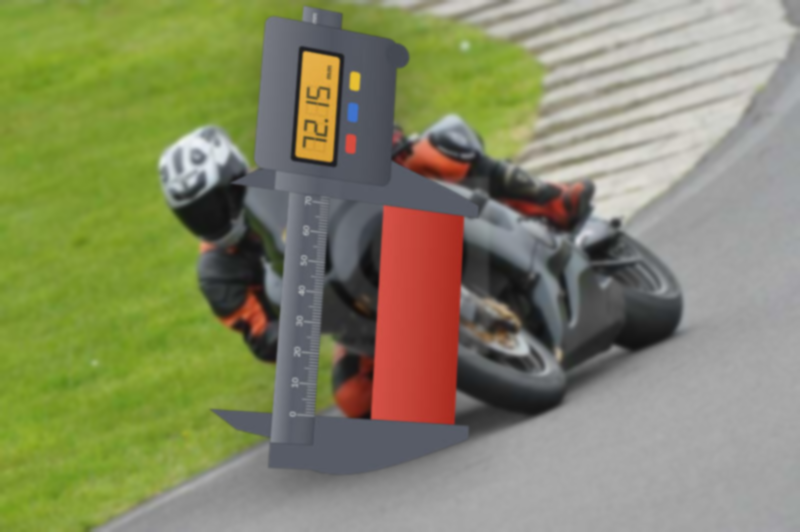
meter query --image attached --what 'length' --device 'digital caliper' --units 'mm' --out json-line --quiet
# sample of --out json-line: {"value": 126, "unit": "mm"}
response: {"value": 72.15, "unit": "mm"}
